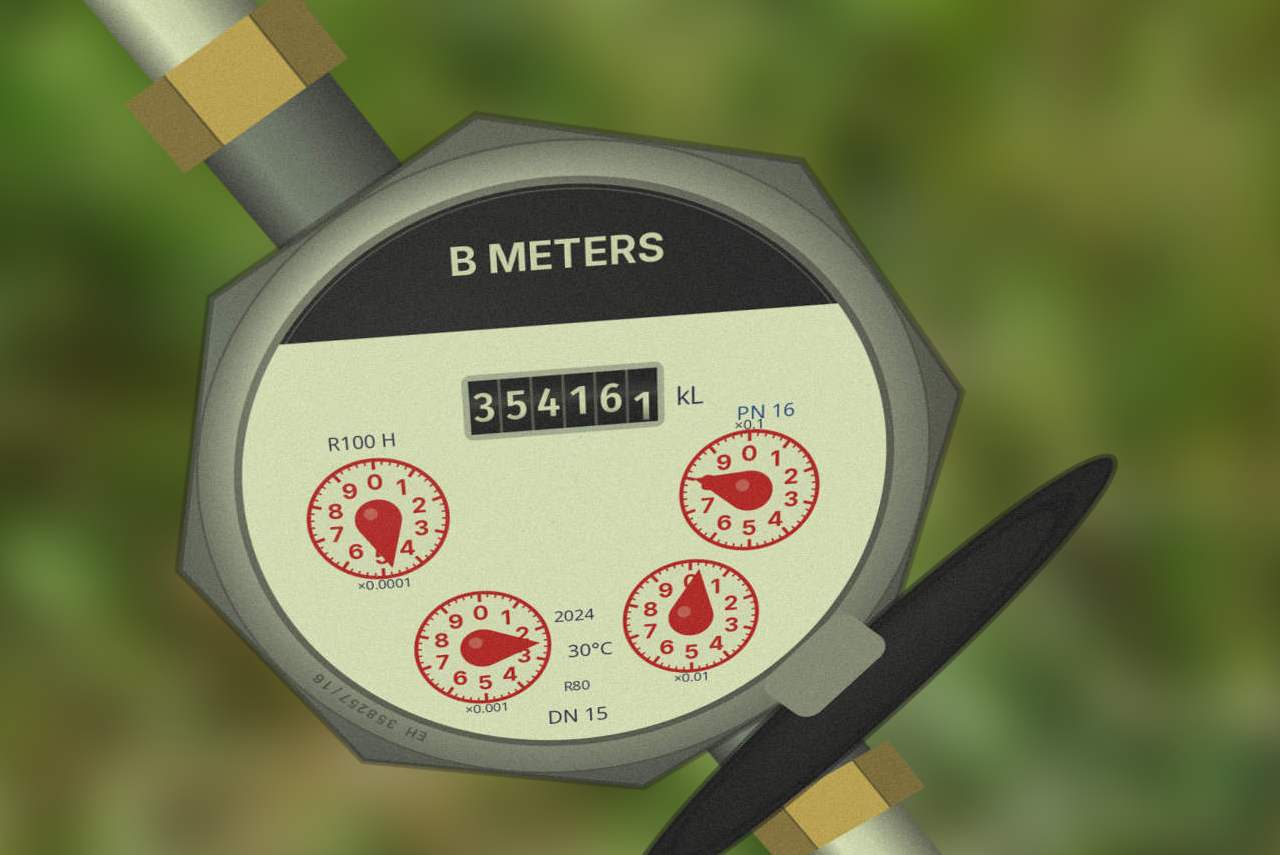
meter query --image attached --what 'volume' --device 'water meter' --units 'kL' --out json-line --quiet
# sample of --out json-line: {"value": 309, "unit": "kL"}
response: {"value": 354160.8024, "unit": "kL"}
